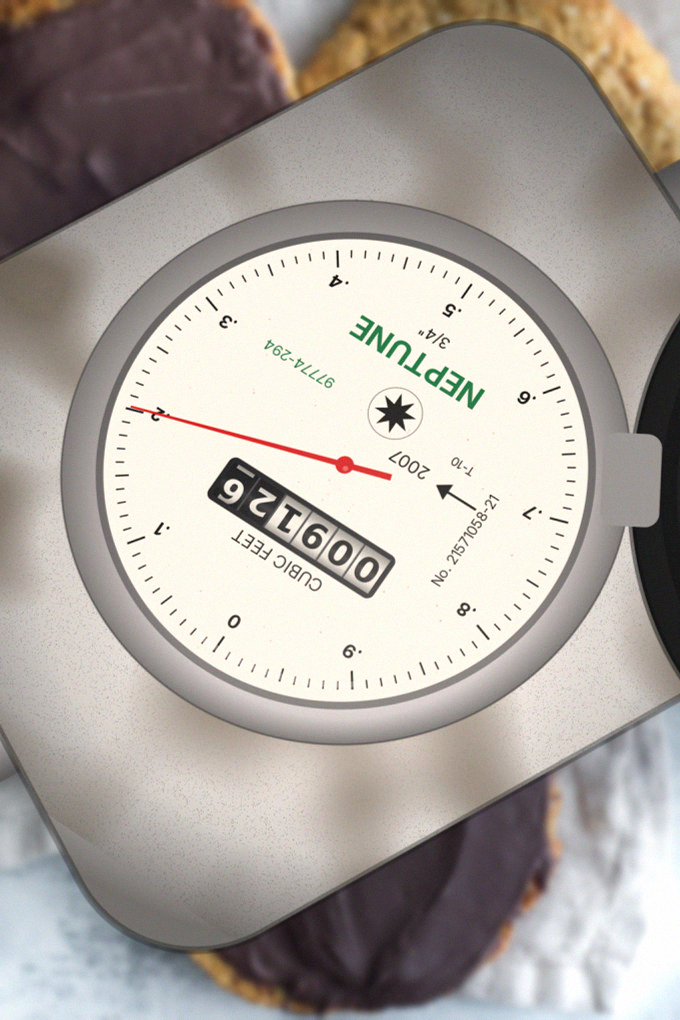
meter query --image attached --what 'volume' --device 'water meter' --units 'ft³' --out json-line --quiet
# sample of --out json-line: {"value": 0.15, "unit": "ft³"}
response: {"value": 9126.20, "unit": "ft³"}
